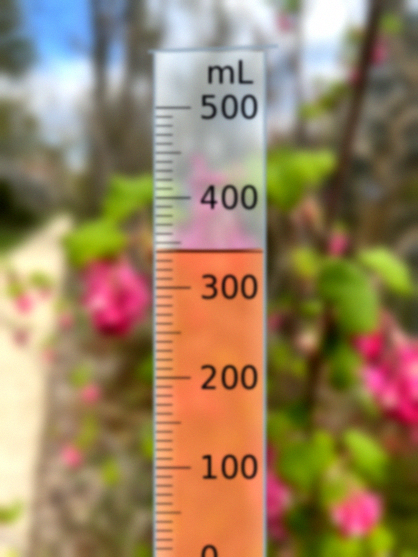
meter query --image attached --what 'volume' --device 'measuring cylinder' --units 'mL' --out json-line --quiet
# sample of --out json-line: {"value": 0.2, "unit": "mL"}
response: {"value": 340, "unit": "mL"}
